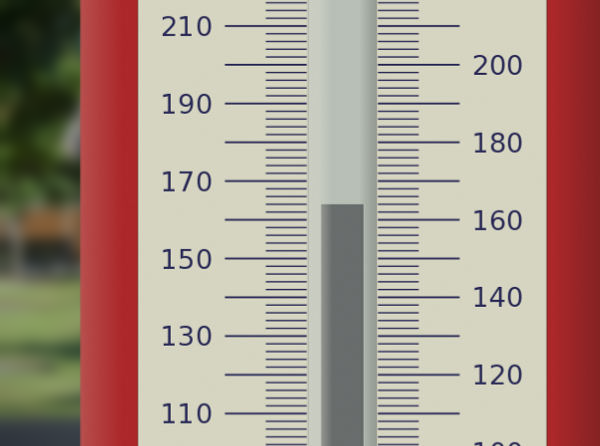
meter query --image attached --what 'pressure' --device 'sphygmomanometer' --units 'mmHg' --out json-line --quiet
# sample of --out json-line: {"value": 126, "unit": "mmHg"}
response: {"value": 164, "unit": "mmHg"}
